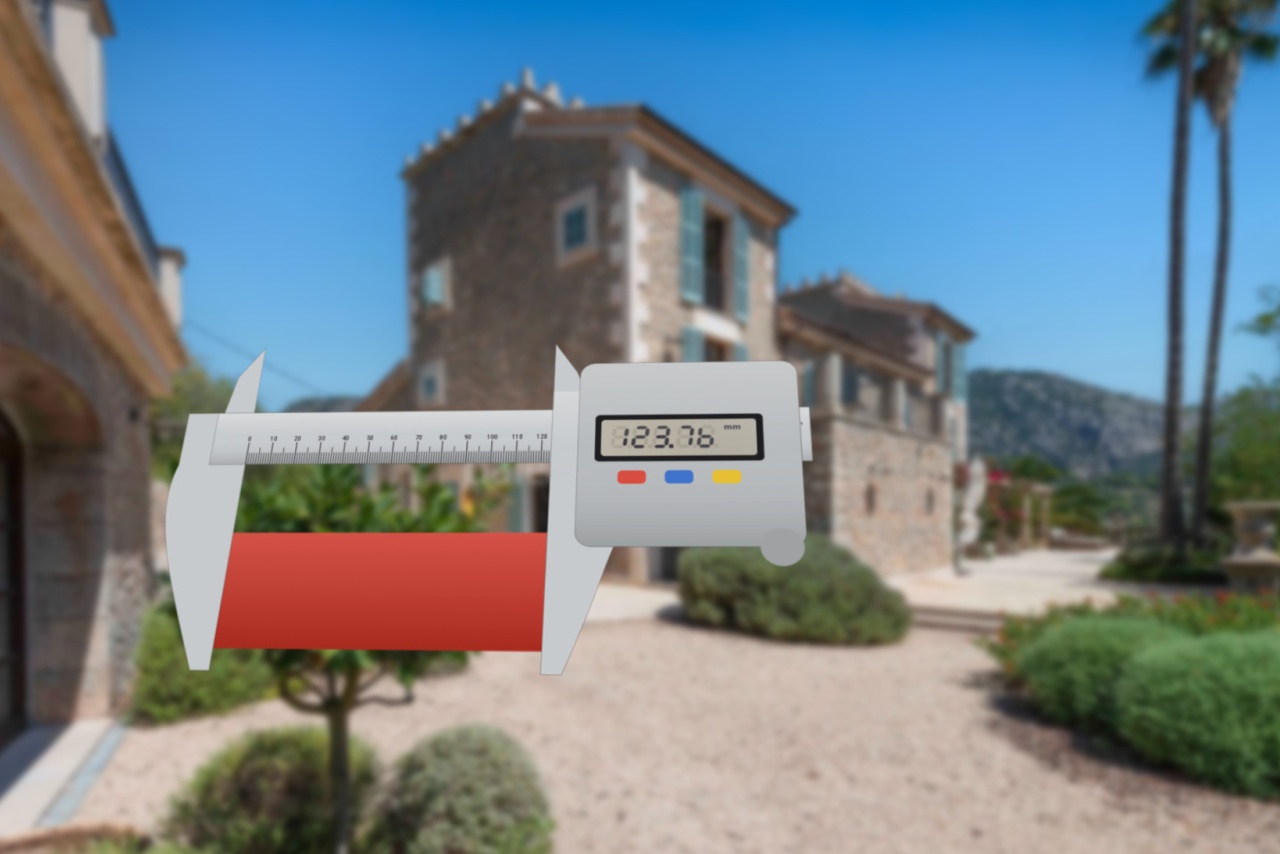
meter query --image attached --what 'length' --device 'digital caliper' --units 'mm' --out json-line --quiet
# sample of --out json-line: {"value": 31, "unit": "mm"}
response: {"value": 123.76, "unit": "mm"}
